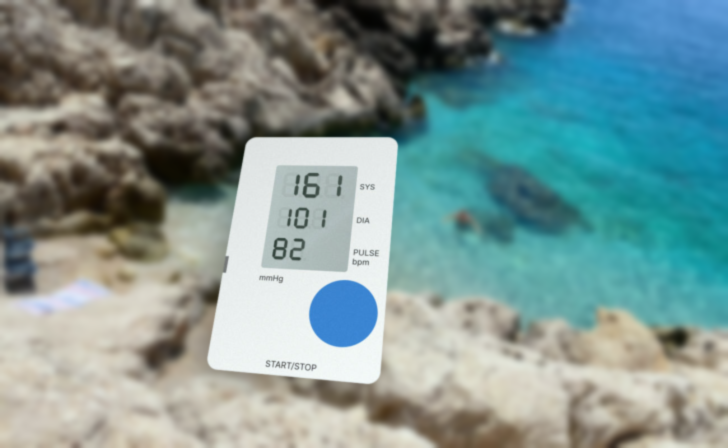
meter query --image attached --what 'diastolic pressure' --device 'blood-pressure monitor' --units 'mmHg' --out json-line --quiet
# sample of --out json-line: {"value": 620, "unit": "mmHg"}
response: {"value": 101, "unit": "mmHg"}
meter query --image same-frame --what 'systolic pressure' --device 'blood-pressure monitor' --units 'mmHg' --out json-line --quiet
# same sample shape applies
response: {"value": 161, "unit": "mmHg"}
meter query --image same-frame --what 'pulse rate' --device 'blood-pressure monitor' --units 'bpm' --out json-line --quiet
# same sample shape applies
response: {"value": 82, "unit": "bpm"}
